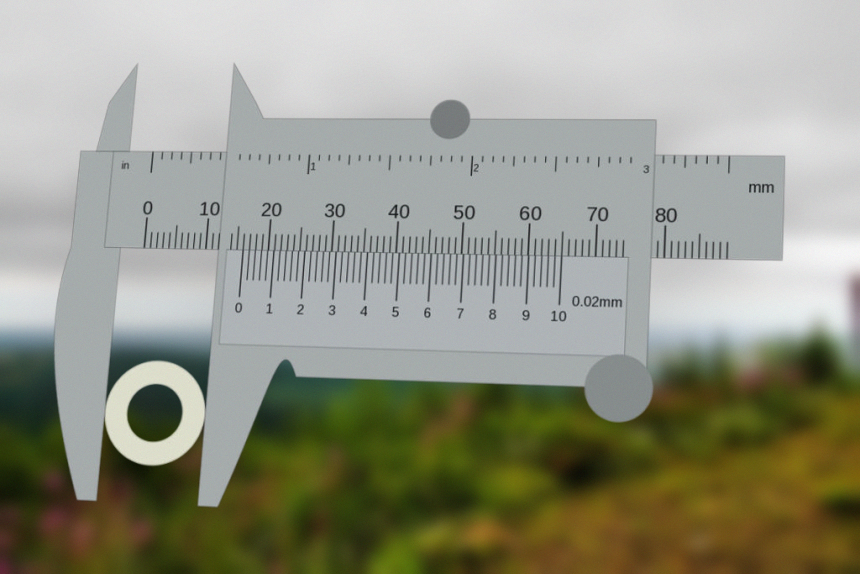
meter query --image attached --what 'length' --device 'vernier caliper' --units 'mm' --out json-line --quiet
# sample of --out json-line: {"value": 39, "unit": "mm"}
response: {"value": 16.0, "unit": "mm"}
